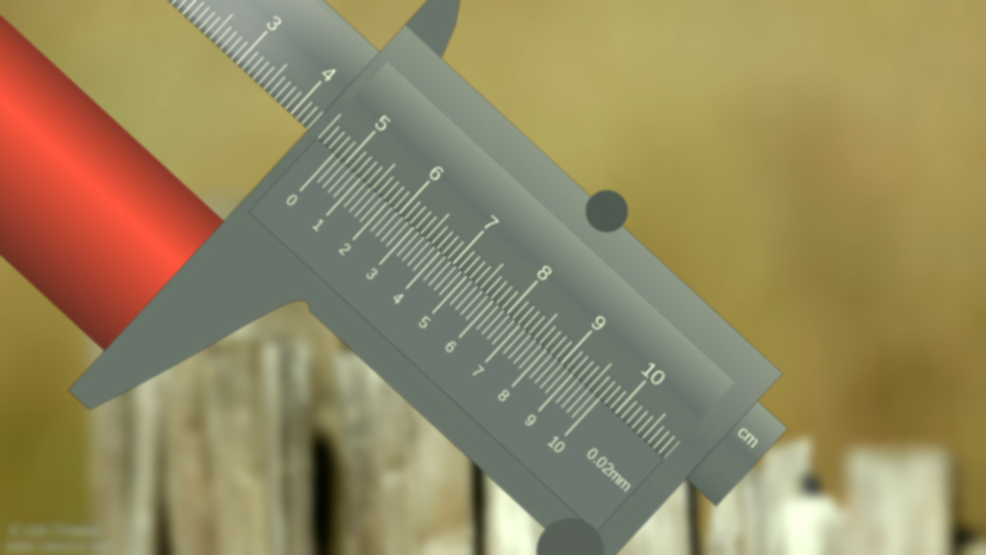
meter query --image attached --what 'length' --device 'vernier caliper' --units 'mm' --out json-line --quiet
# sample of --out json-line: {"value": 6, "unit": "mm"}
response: {"value": 48.0, "unit": "mm"}
